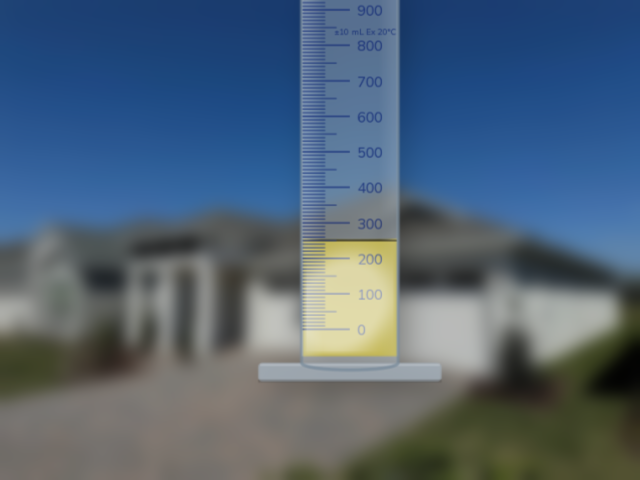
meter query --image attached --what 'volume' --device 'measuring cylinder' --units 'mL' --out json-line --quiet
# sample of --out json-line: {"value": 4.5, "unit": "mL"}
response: {"value": 250, "unit": "mL"}
